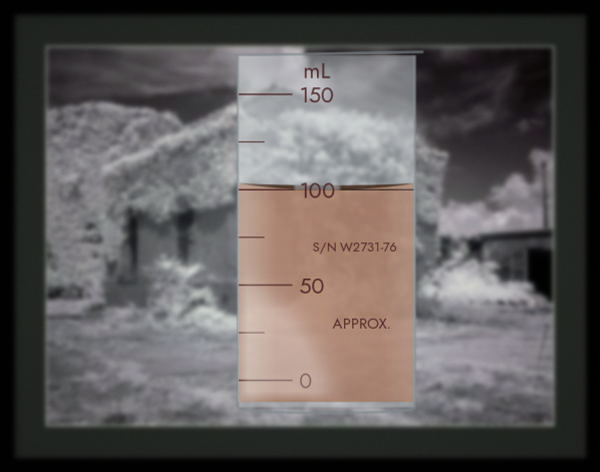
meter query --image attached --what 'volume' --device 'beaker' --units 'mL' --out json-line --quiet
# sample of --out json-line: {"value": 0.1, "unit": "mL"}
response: {"value": 100, "unit": "mL"}
